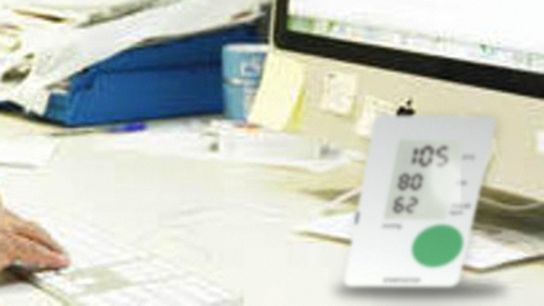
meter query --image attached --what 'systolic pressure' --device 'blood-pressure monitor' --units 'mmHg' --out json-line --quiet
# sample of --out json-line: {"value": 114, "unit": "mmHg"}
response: {"value": 105, "unit": "mmHg"}
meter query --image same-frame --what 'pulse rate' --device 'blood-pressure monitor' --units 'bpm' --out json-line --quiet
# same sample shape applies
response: {"value": 62, "unit": "bpm"}
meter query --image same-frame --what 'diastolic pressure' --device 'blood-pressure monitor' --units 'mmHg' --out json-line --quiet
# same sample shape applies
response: {"value": 80, "unit": "mmHg"}
